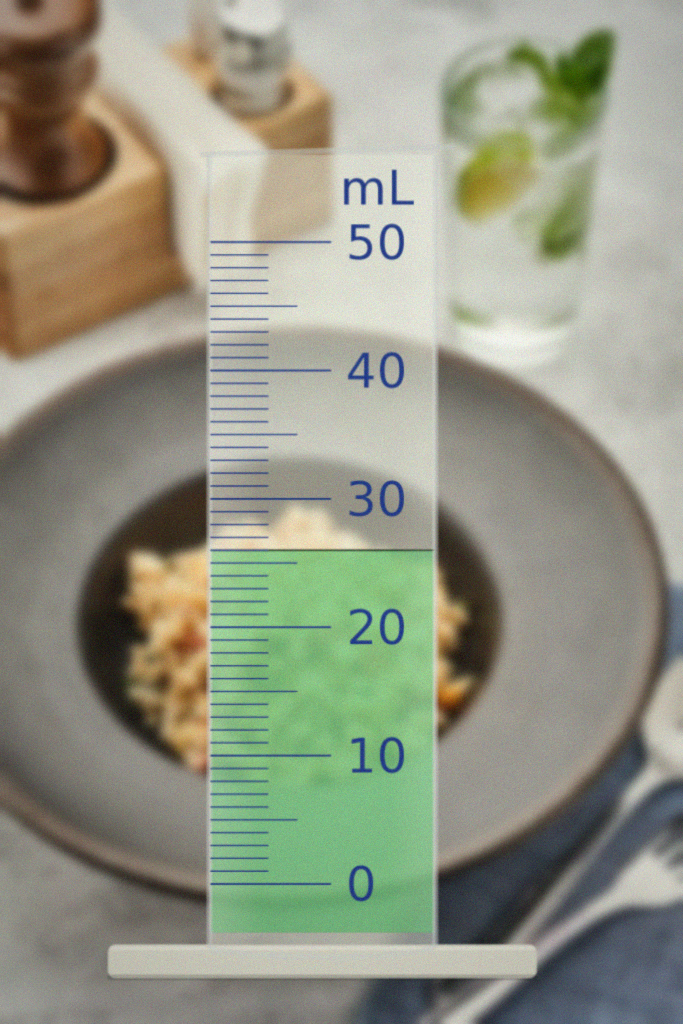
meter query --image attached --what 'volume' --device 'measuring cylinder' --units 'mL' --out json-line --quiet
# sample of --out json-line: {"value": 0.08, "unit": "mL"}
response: {"value": 26, "unit": "mL"}
